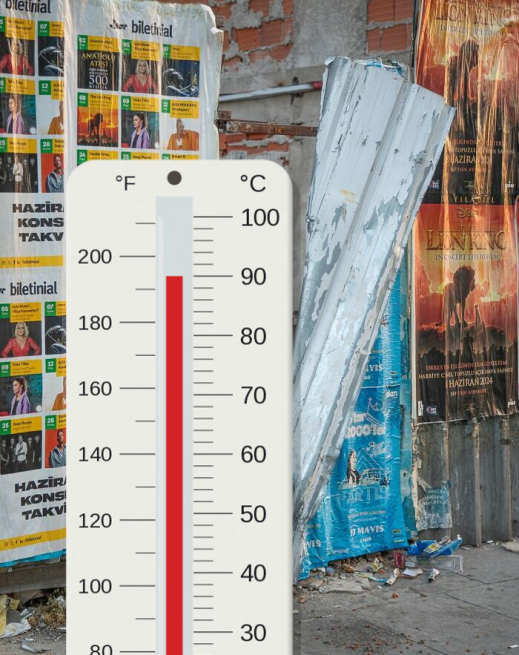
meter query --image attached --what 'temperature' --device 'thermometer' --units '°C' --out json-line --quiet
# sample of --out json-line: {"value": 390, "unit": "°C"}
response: {"value": 90, "unit": "°C"}
